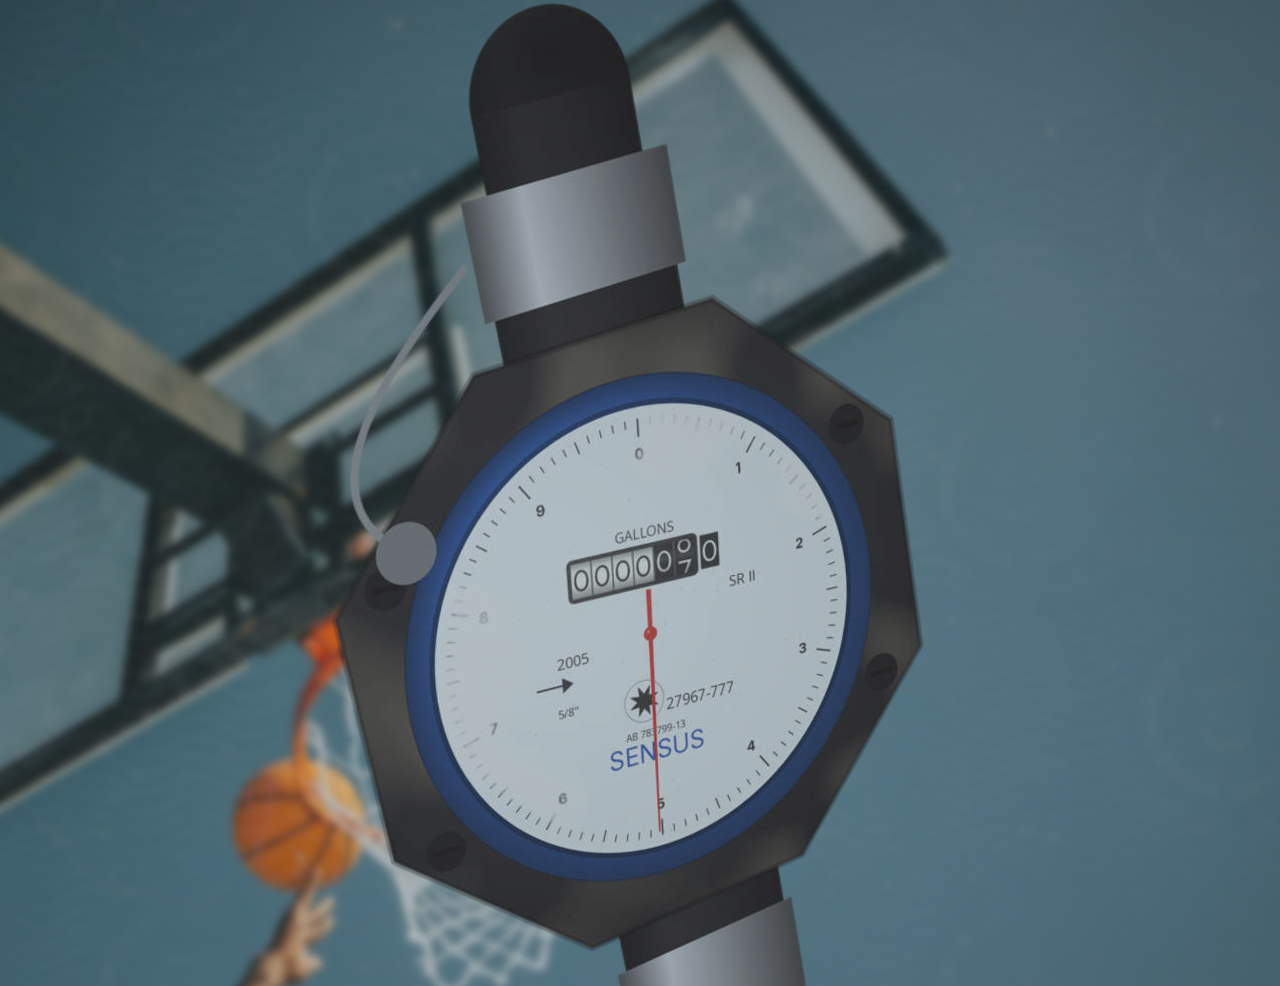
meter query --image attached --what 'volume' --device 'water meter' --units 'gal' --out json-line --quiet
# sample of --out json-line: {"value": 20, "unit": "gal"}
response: {"value": 65.0, "unit": "gal"}
